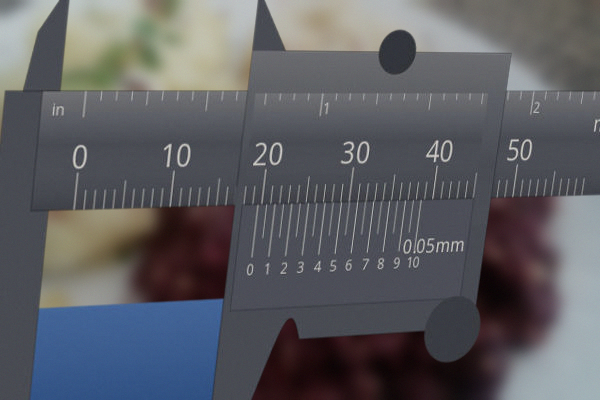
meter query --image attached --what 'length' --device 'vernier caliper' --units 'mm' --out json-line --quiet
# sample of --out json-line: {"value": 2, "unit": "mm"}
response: {"value": 19.6, "unit": "mm"}
